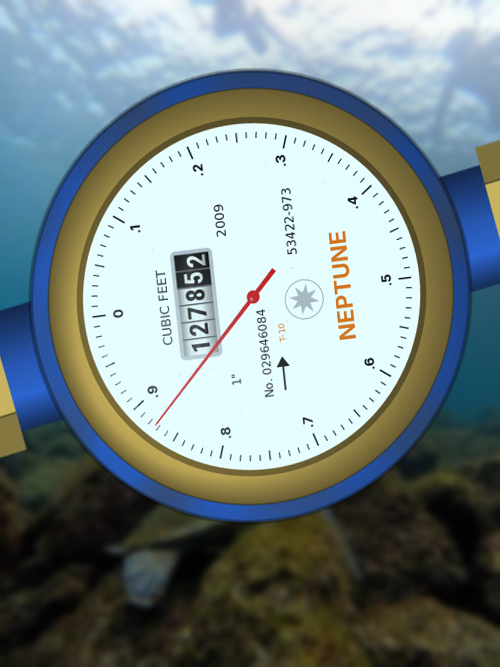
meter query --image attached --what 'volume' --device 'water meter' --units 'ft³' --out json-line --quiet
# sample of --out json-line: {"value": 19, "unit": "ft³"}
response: {"value": 127851.87, "unit": "ft³"}
